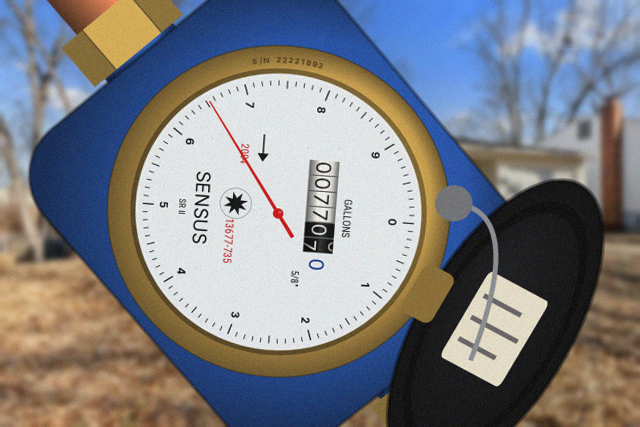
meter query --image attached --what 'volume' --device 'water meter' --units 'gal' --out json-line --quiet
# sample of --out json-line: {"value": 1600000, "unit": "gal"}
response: {"value": 77066.5, "unit": "gal"}
